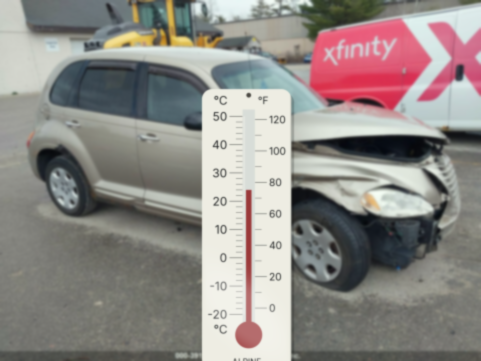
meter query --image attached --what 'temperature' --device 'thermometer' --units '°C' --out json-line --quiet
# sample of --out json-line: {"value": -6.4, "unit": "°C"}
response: {"value": 24, "unit": "°C"}
